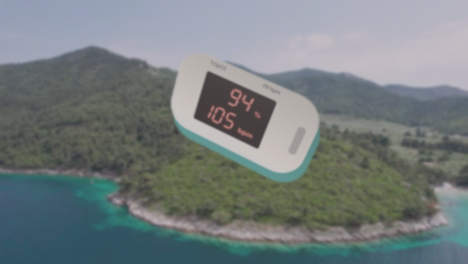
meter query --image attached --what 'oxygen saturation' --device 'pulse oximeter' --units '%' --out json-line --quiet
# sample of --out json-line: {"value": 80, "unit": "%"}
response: {"value": 94, "unit": "%"}
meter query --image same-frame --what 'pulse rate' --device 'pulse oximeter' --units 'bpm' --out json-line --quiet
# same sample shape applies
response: {"value": 105, "unit": "bpm"}
